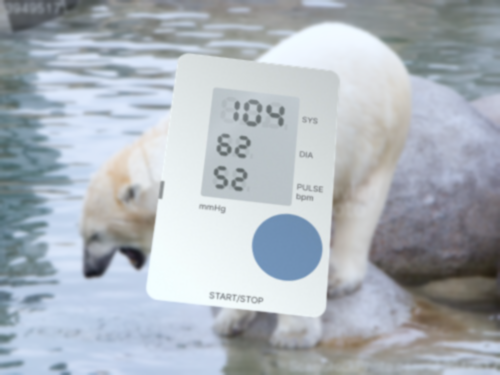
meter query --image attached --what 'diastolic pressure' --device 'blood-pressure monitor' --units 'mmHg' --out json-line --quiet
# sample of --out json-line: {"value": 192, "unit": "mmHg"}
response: {"value": 62, "unit": "mmHg"}
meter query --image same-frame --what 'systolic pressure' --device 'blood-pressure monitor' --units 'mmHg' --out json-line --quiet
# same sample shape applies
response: {"value": 104, "unit": "mmHg"}
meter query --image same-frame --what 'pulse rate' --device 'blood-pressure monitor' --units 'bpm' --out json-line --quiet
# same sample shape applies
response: {"value": 52, "unit": "bpm"}
